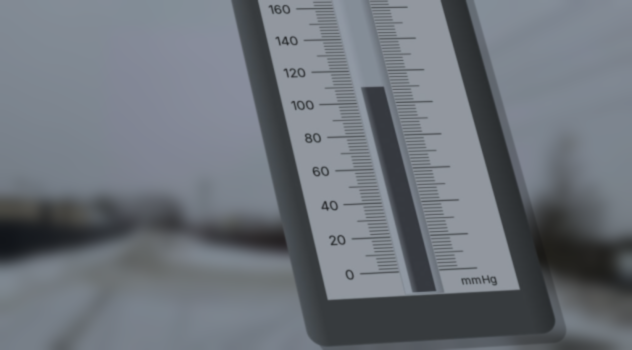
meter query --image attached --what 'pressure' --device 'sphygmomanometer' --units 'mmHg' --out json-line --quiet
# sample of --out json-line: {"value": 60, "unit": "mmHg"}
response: {"value": 110, "unit": "mmHg"}
